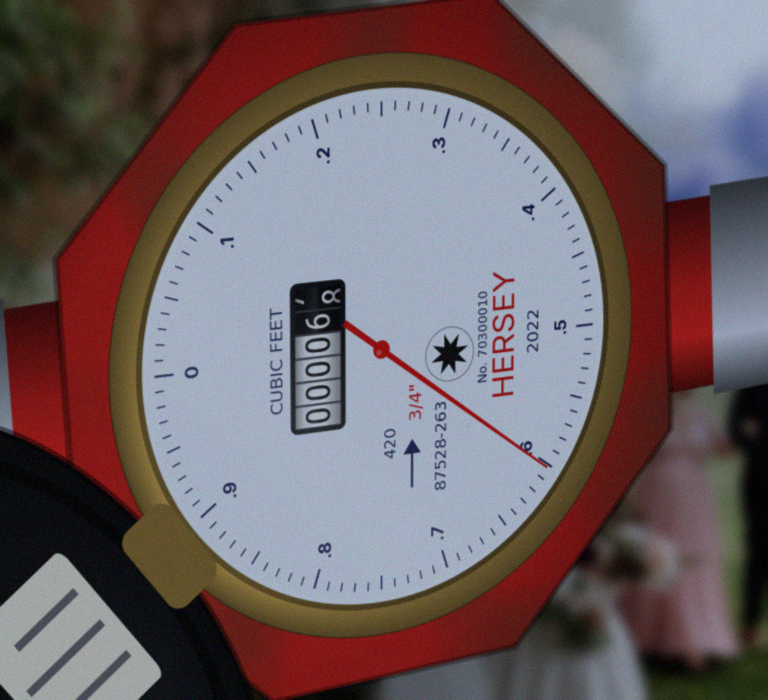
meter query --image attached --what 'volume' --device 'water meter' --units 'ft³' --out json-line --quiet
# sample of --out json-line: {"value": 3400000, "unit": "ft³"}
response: {"value": 67.60, "unit": "ft³"}
